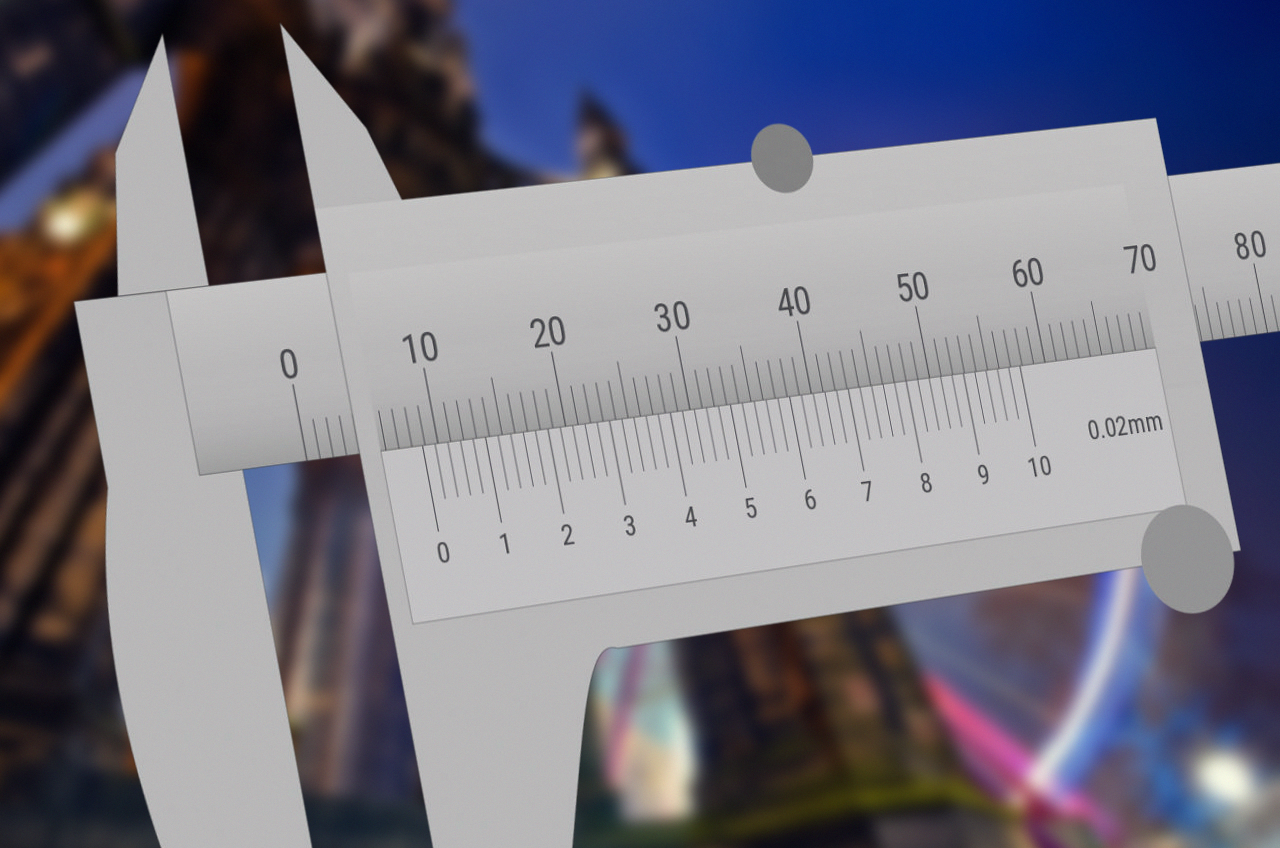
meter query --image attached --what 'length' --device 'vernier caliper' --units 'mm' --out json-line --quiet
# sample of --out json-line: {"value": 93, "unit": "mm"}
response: {"value": 8.8, "unit": "mm"}
